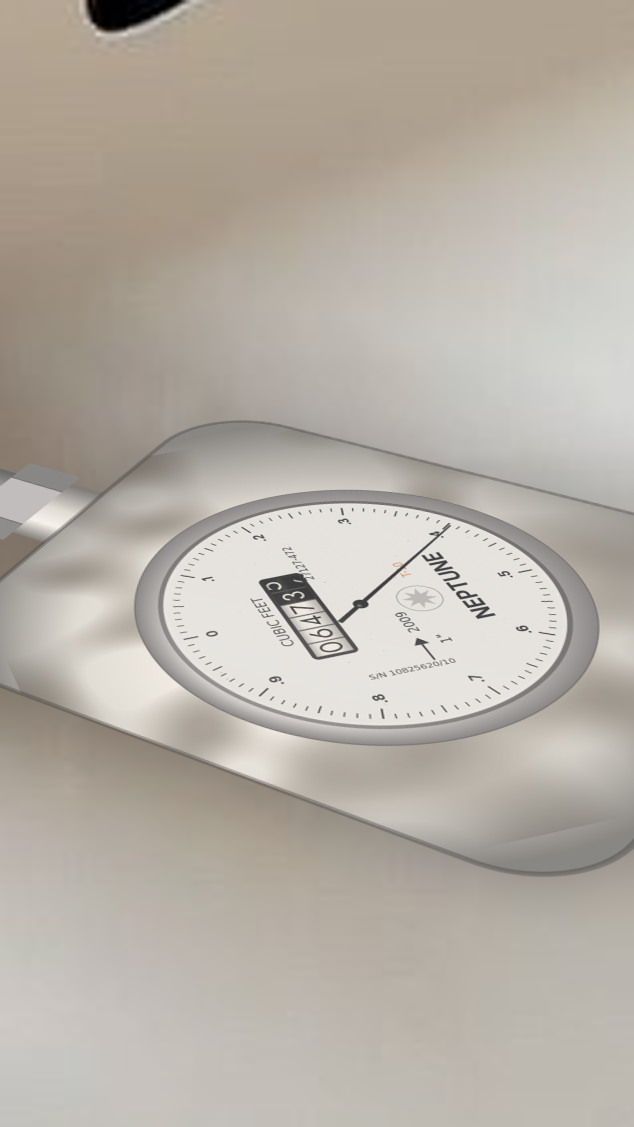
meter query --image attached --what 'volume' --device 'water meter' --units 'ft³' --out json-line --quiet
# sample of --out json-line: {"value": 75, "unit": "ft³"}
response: {"value": 64735.40, "unit": "ft³"}
